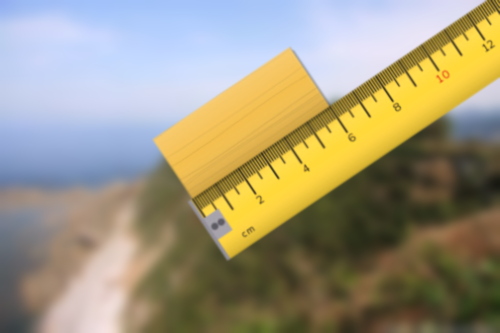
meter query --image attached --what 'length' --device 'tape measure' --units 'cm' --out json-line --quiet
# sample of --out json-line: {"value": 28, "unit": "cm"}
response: {"value": 6, "unit": "cm"}
